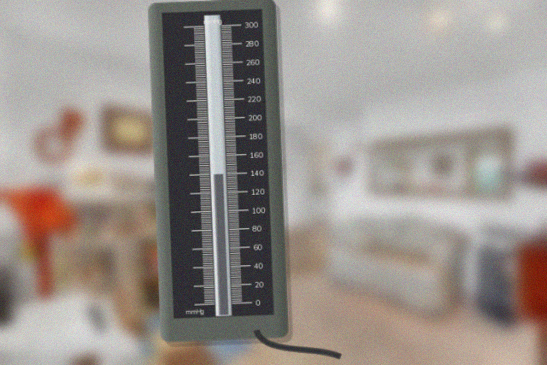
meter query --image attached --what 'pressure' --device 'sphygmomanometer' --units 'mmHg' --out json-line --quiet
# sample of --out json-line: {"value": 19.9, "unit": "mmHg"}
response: {"value": 140, "unit": "mmHg"}
